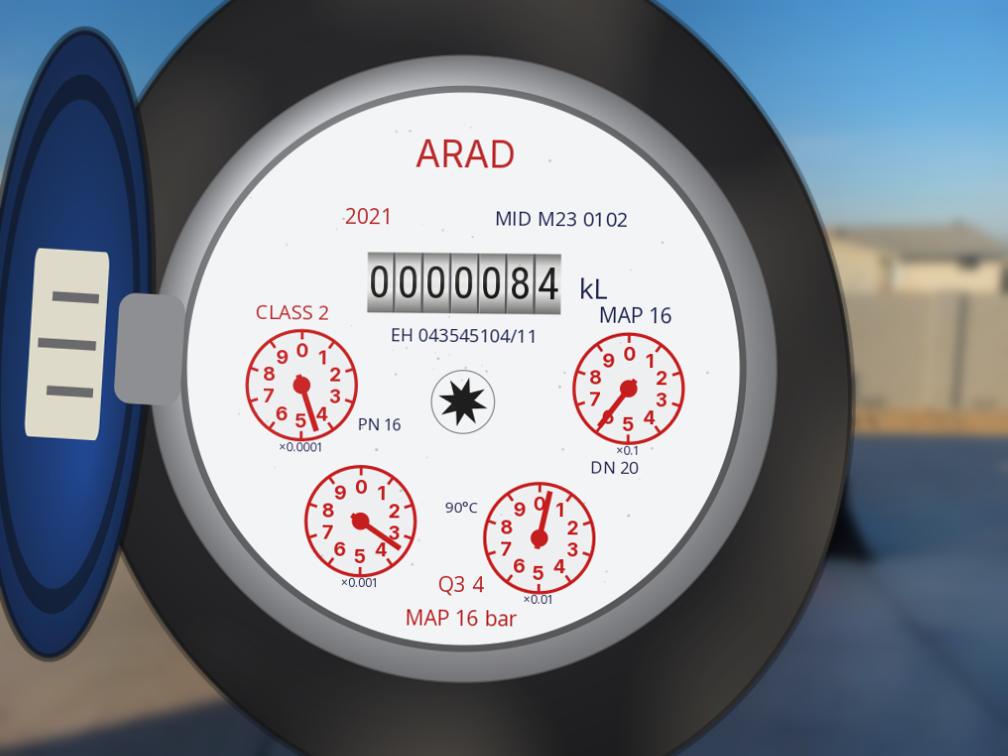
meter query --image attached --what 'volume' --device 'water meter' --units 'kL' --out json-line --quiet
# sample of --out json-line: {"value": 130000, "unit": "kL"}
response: {"value": 84.6034, "unit": "kL"}
